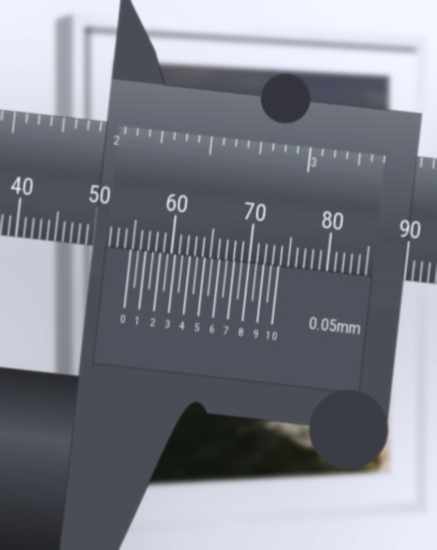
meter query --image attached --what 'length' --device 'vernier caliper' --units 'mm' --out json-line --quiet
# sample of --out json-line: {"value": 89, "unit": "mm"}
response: {"value": 54.8, "unit": "mm"}
